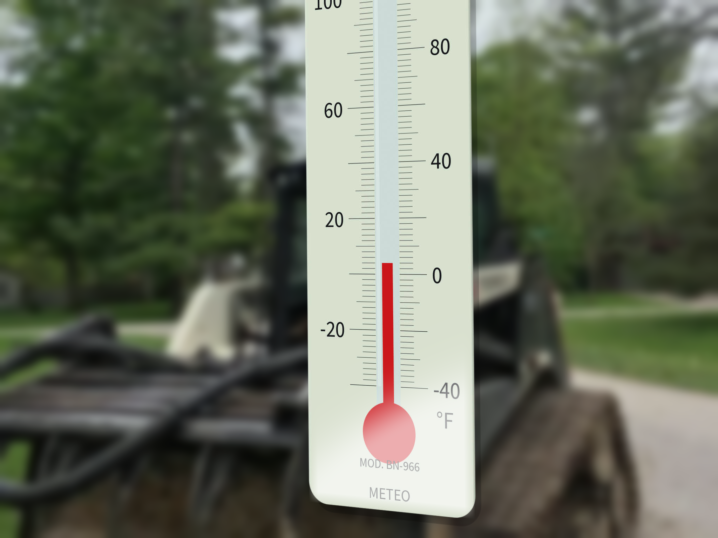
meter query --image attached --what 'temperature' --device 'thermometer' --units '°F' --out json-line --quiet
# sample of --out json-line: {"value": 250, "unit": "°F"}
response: {"value": 4, "unit": "°F"}
